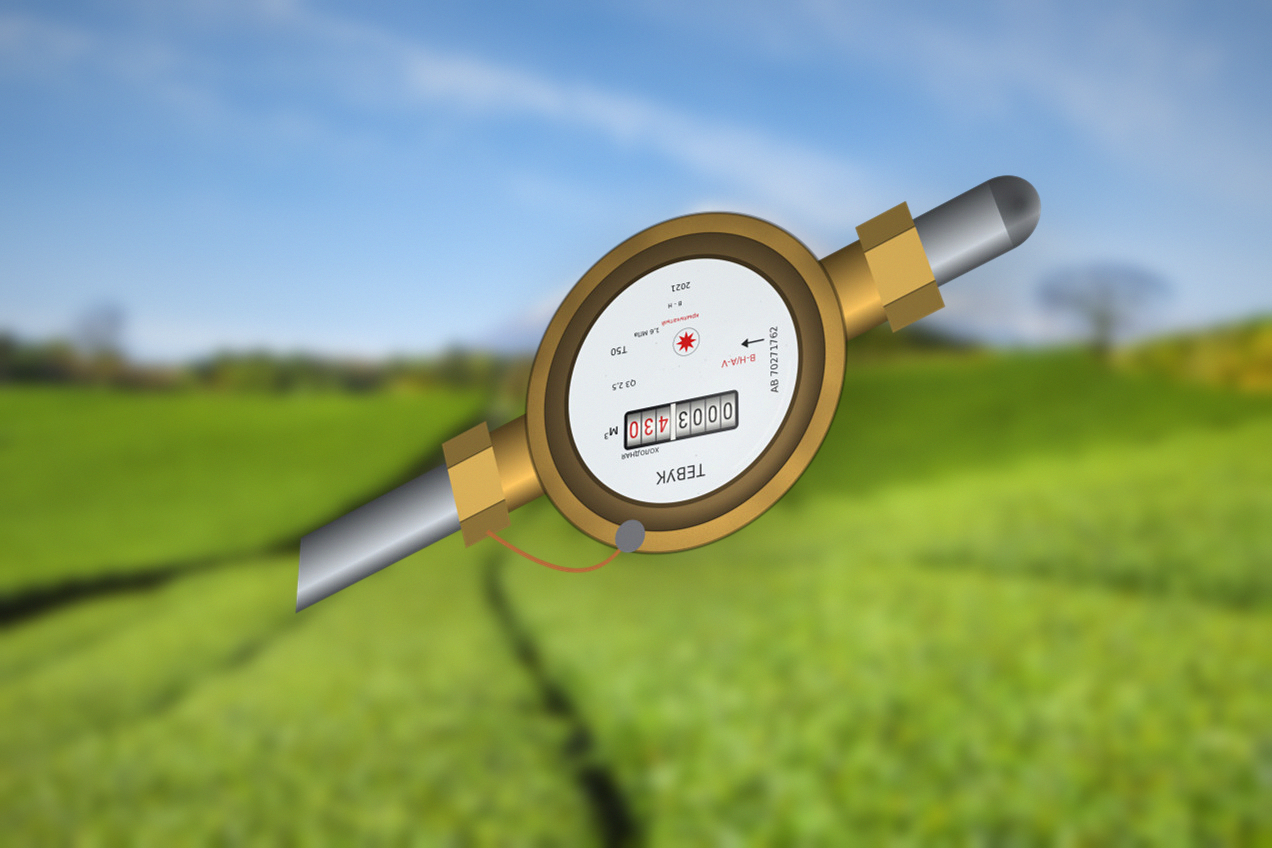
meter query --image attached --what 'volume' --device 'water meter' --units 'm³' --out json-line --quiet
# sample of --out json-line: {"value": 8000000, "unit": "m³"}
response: {"value": 3.430, "unit": "m³"}
